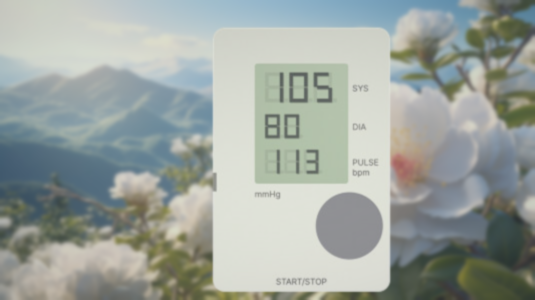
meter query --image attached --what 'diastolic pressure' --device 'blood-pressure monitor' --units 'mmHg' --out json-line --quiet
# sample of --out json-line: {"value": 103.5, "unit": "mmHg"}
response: {"value": 80, "unit": "mmHg"}
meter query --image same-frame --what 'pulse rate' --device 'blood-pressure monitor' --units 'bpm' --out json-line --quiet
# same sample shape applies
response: {"value": 113, "unit": "bpm"}
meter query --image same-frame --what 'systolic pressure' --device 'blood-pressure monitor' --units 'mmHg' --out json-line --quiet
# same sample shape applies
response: {"value": 105, "unit": "mmHg"}
